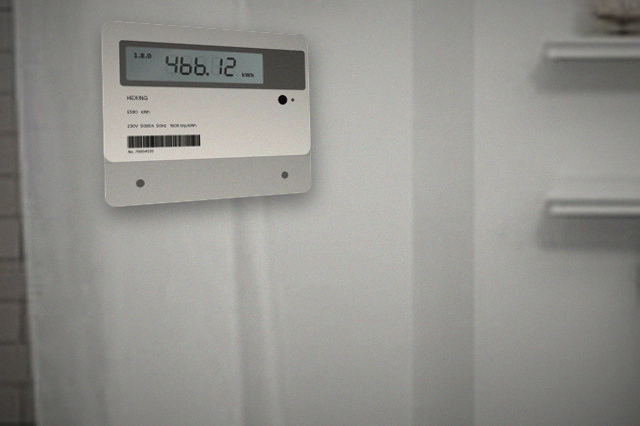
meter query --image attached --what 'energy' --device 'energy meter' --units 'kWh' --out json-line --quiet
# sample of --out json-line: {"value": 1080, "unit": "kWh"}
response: {"value": 466.12, "unit": "kWh"}
